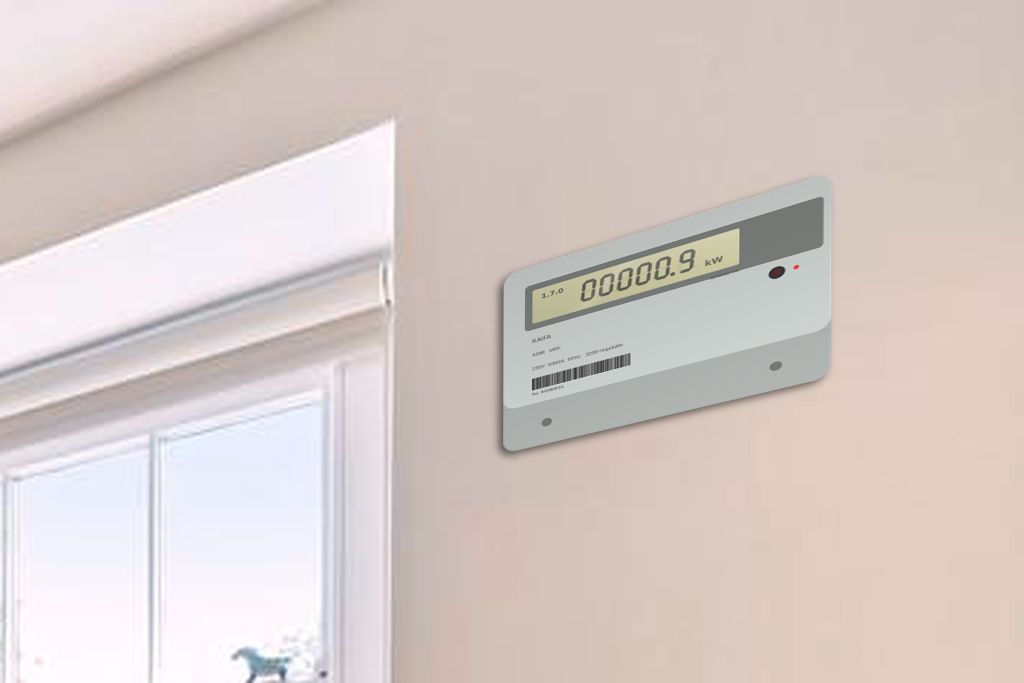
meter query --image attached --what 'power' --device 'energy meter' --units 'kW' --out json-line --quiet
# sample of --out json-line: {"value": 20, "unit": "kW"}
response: {"value": 0.9, "unit": "kW"}
